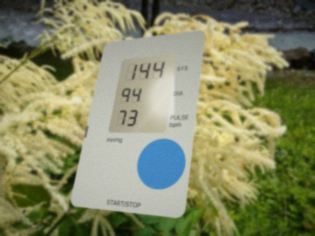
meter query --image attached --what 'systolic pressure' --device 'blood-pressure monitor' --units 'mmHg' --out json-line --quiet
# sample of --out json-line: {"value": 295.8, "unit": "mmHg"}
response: {"value": 144, "unit": "mmHg"}
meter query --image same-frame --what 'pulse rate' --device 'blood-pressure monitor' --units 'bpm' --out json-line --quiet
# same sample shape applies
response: {"value": 73, "unit": "bpm"}
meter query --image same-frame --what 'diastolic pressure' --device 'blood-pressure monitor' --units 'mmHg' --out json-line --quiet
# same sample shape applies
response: {"value": 94, "unit": "mmHg"}
